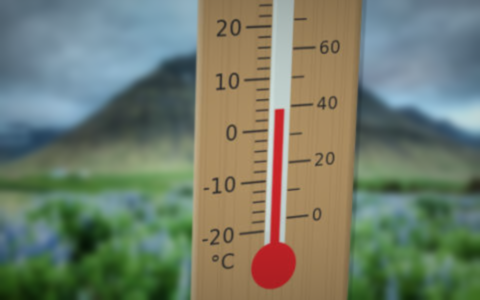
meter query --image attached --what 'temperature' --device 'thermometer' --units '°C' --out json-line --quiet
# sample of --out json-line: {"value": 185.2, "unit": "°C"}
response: {"value": 4, "unit": "°C"}
